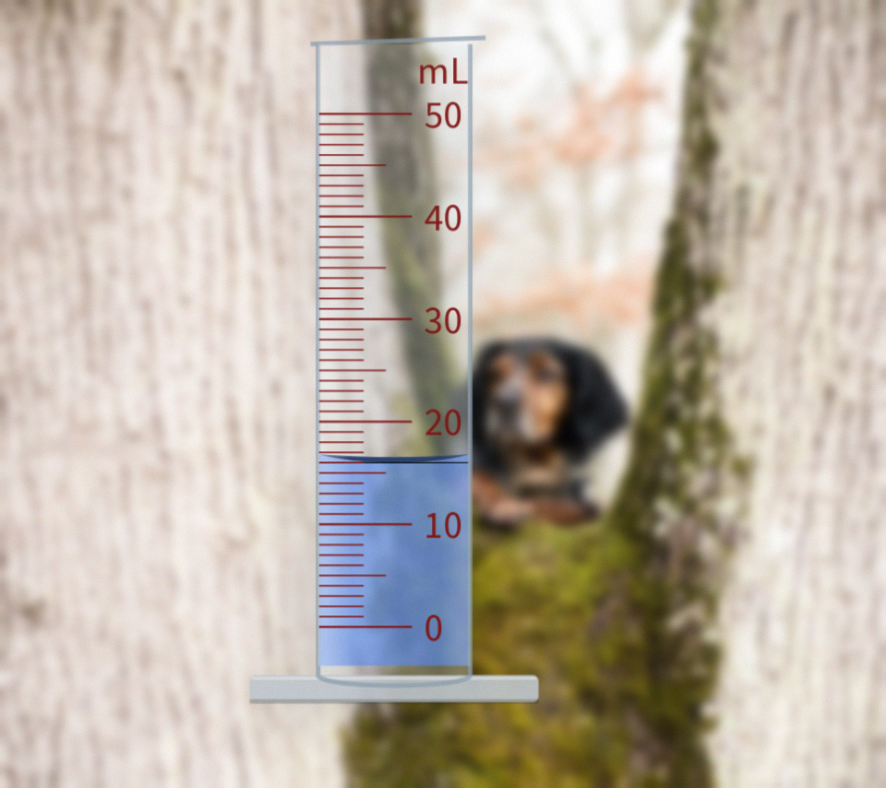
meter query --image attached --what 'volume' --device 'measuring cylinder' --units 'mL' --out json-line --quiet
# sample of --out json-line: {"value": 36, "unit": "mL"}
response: {"value": 16, "unit": "mL"}
